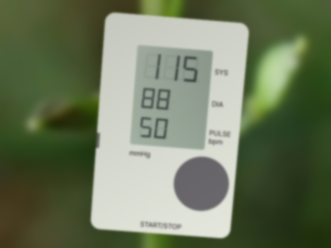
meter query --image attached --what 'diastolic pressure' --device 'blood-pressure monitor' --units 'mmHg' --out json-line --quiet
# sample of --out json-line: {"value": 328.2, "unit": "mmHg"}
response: {"value": 88, "unit": "mmHg"}
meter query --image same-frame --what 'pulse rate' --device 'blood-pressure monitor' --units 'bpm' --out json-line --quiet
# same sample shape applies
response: {"value": 50, "unit": "bpm"}
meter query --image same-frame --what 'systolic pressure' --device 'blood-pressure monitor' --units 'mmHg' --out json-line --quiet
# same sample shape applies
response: {"value": 115, "unit": "mmHg"}
